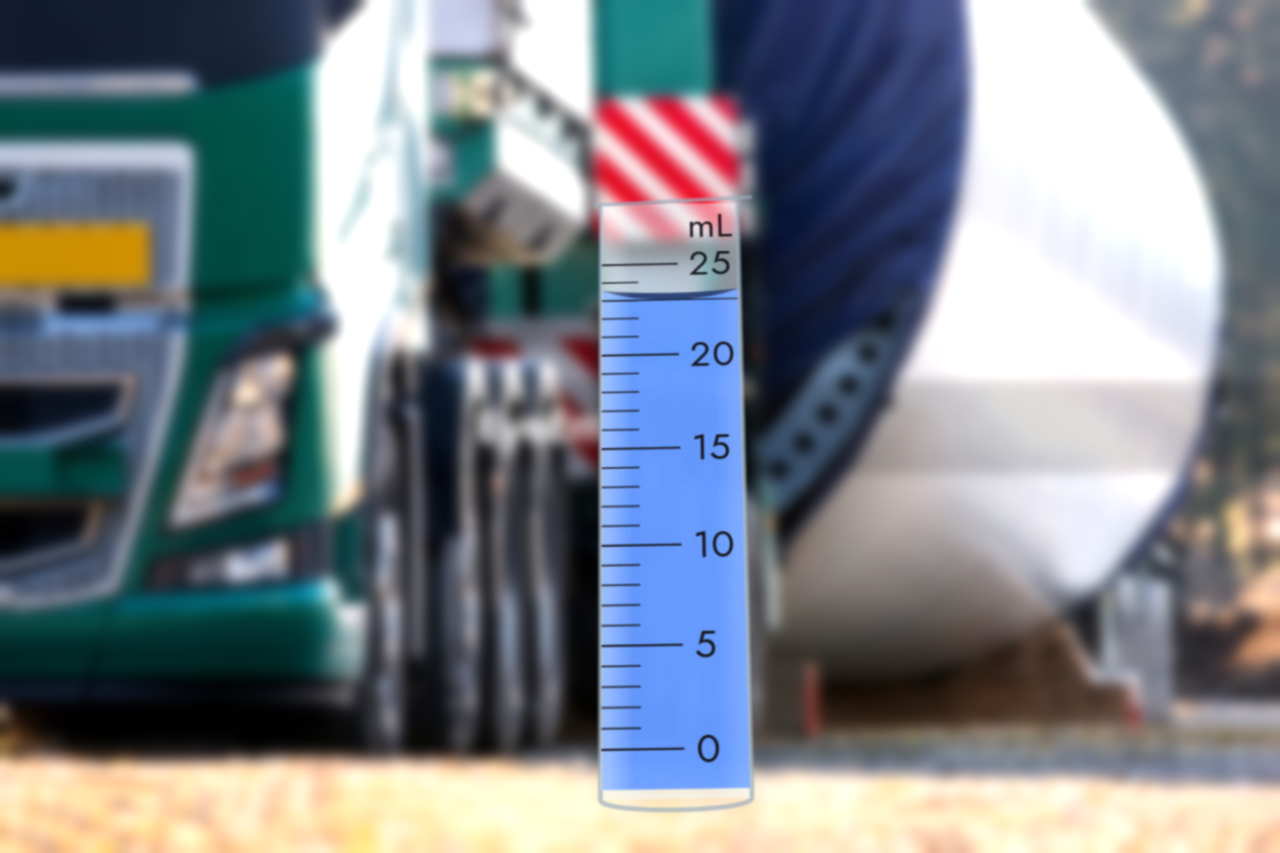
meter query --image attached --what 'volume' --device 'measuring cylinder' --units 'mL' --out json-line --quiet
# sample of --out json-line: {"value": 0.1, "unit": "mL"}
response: {"value": 23, "unit": "mL"}
